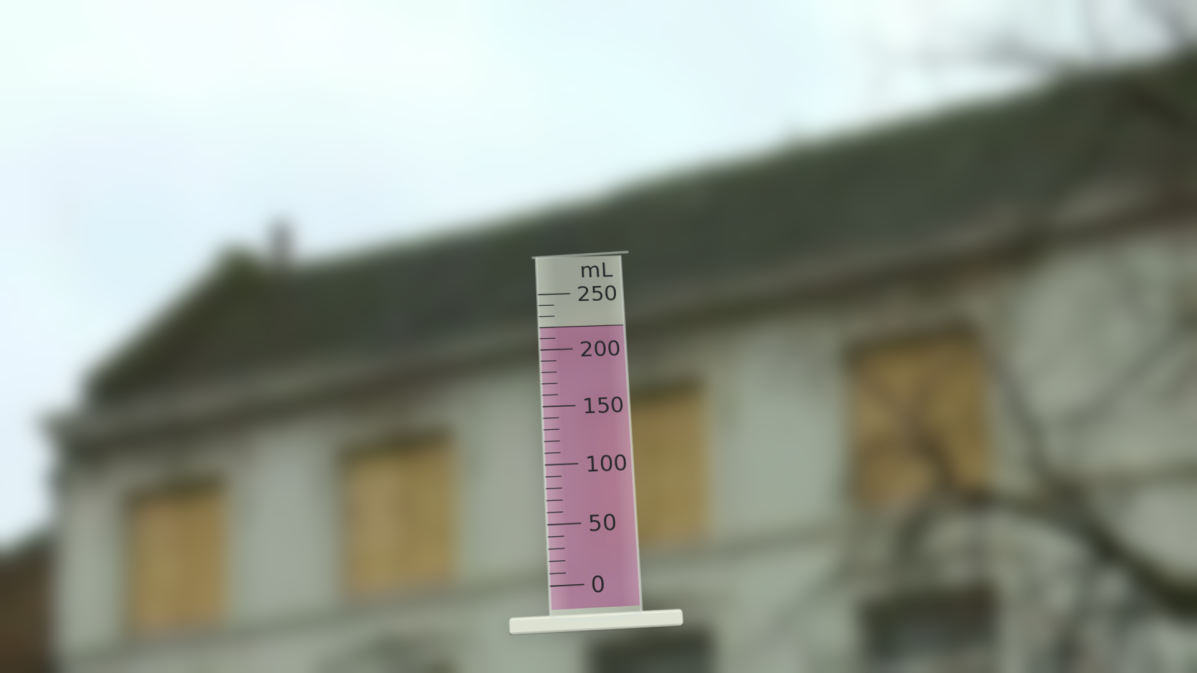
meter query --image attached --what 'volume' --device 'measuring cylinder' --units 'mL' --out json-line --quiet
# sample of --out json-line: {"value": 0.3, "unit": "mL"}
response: {"value": 220, "unit": "mL"}
